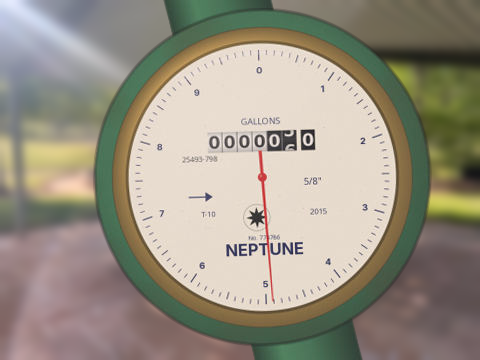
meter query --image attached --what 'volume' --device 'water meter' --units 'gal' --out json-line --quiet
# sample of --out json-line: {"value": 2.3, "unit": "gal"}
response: {"value": 54.9, "unit": "gal"}
